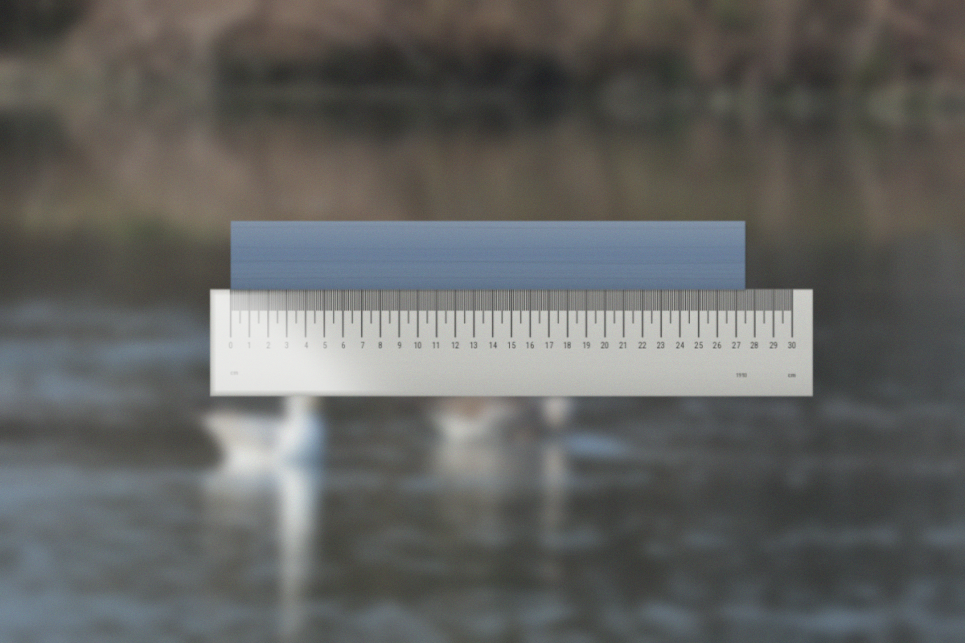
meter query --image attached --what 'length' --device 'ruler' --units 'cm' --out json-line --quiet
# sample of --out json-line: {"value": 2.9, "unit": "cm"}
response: {"value": 27.5, "unit": "cm"}
